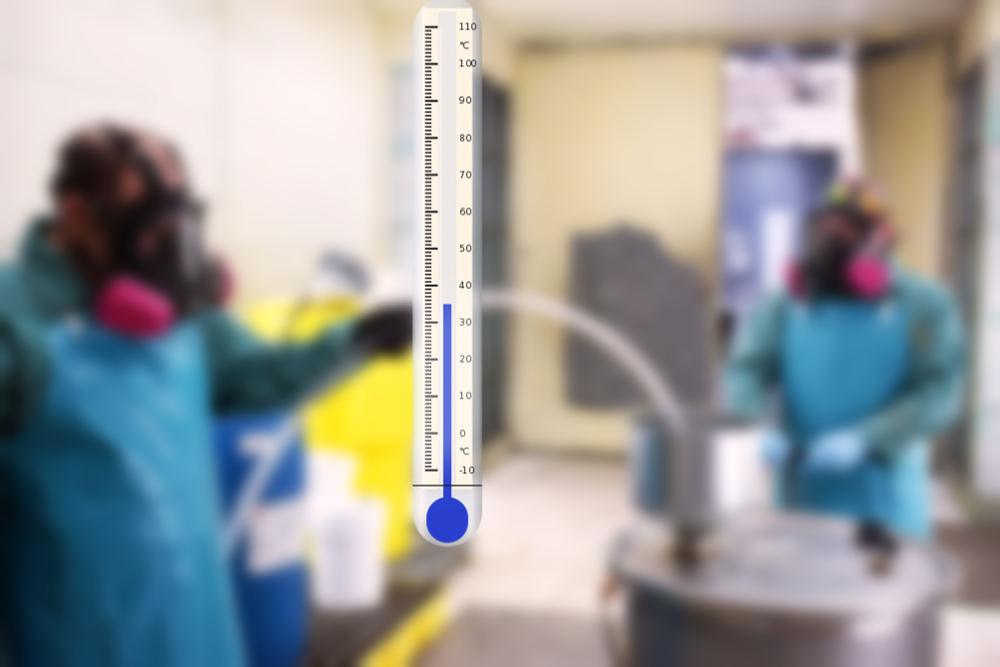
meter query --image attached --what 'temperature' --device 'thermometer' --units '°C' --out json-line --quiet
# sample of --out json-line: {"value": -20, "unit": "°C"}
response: {"value": 35, "unit": "°C"}
